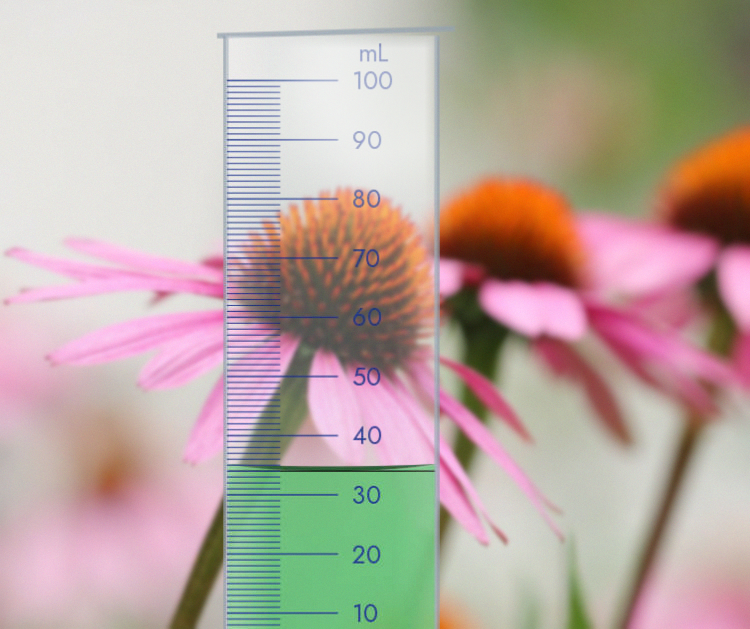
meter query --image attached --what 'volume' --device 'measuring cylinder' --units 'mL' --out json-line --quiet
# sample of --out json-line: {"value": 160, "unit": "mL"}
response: {"value": 34, "unit": "mL"}
